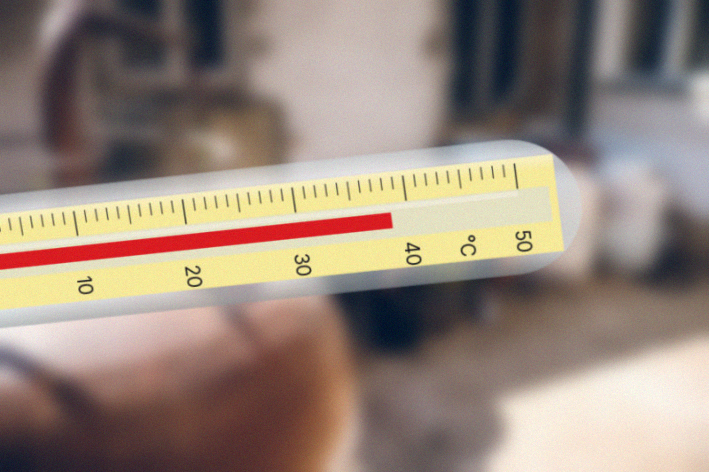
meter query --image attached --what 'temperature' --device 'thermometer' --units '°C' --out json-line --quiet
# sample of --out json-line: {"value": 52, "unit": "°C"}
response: {"value": 38.5, "unit": "°C"}
